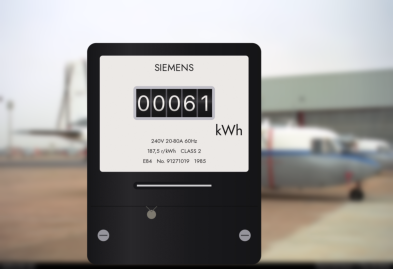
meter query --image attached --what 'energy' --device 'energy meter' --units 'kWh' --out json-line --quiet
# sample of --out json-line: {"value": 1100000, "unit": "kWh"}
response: {"value": 61, "unit": "kWh"}
